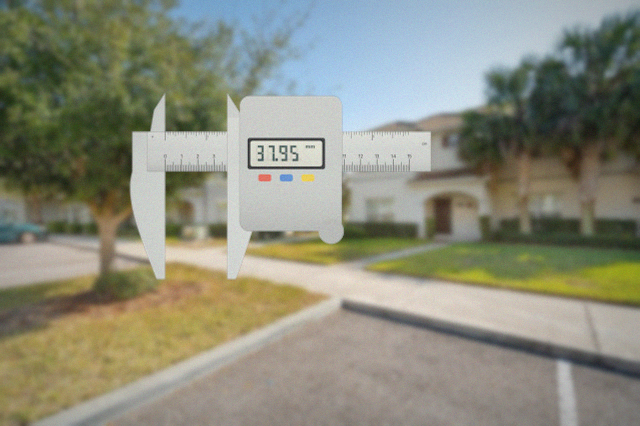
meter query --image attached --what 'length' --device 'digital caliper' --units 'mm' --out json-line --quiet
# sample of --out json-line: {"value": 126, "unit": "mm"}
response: {"value": 37.95, "unit": "mm"}
